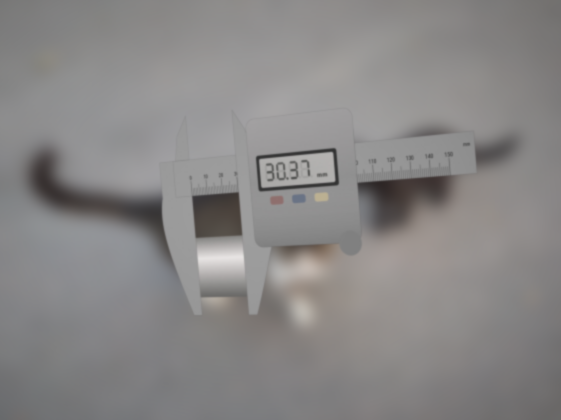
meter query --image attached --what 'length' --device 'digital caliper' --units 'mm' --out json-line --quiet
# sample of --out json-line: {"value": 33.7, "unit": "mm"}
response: {"value": 30.37, "unit": "mm"}
